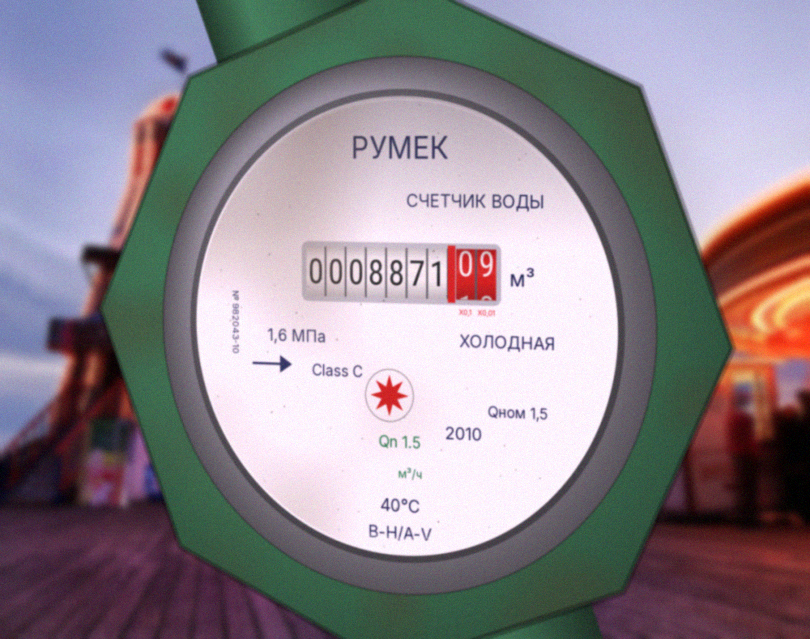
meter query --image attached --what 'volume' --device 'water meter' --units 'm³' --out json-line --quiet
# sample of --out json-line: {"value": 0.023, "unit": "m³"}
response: {"value": 8871.09, "unit": "m³"}
